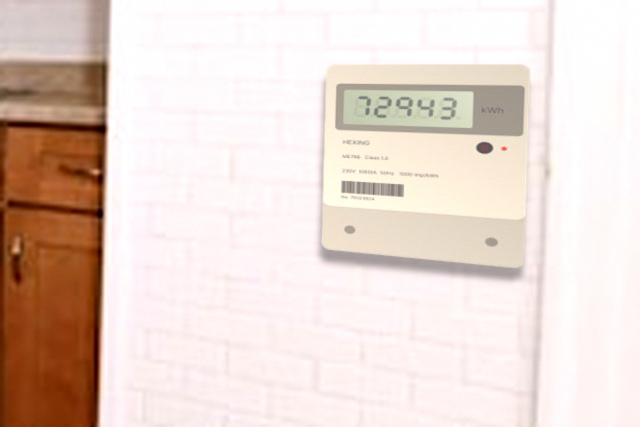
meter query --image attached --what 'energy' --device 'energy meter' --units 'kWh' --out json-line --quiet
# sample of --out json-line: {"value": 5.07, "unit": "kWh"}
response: {"value": 72943, "unit": "kWh"}
